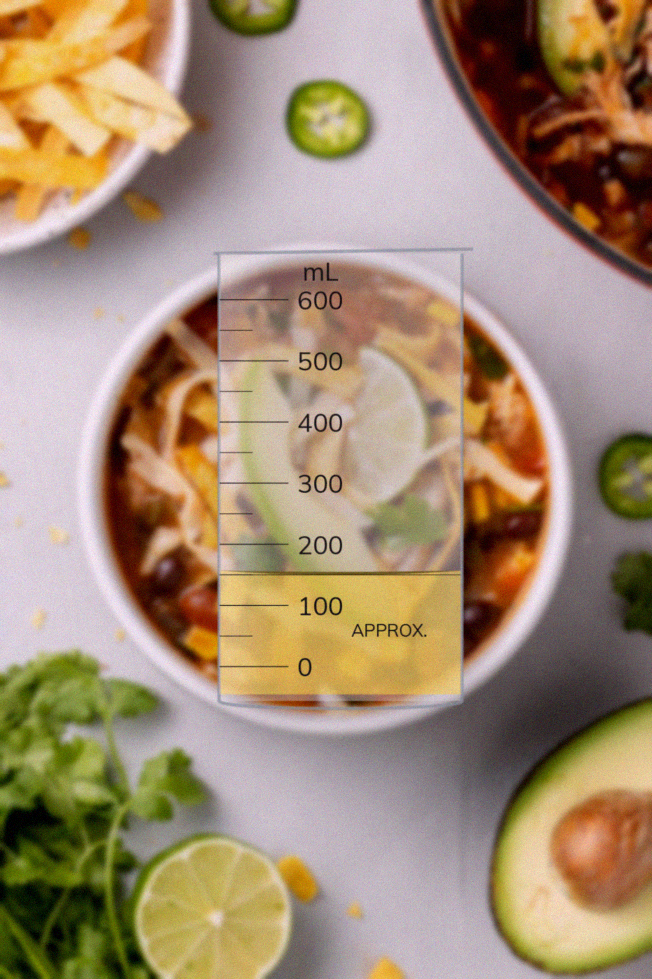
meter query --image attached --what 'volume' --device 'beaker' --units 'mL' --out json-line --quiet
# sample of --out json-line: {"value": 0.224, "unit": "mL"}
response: {"value": 150, "unit": "mL"}
